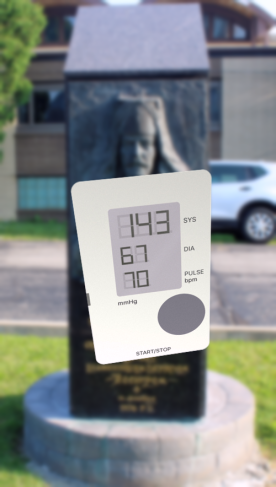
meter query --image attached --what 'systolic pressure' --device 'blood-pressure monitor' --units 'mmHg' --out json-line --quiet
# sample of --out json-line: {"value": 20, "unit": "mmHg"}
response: {"value": 143, "unit": "mmHg"}
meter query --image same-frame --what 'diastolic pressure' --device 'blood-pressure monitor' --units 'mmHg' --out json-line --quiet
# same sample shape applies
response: {"value": 67, "unit": "mmHg"}
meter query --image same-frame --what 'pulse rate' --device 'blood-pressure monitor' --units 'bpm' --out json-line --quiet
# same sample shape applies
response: {"value": 70, "unit": "bpm"}
